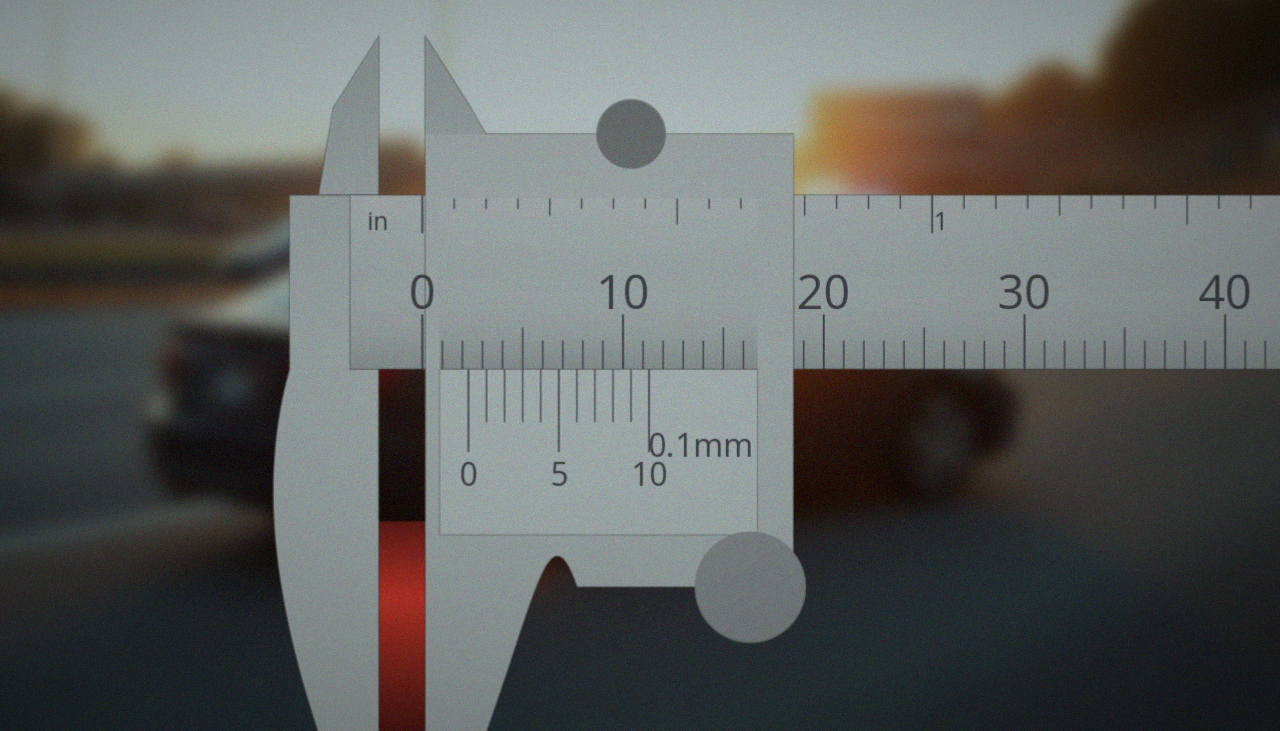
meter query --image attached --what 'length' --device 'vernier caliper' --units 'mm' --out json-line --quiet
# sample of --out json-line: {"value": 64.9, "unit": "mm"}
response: {"value": 2.3, "unit": "mm"}
